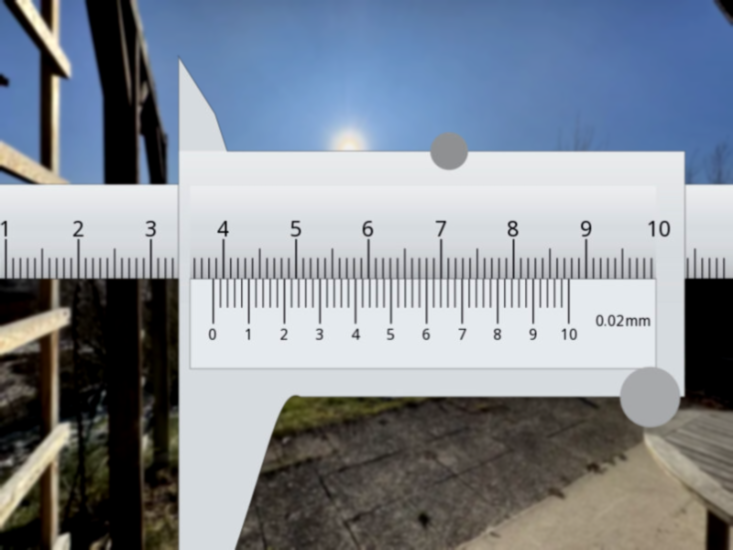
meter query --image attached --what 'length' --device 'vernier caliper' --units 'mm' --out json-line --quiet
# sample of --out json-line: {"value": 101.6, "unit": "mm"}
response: {"value": 38.6, "unit": "mm"}
